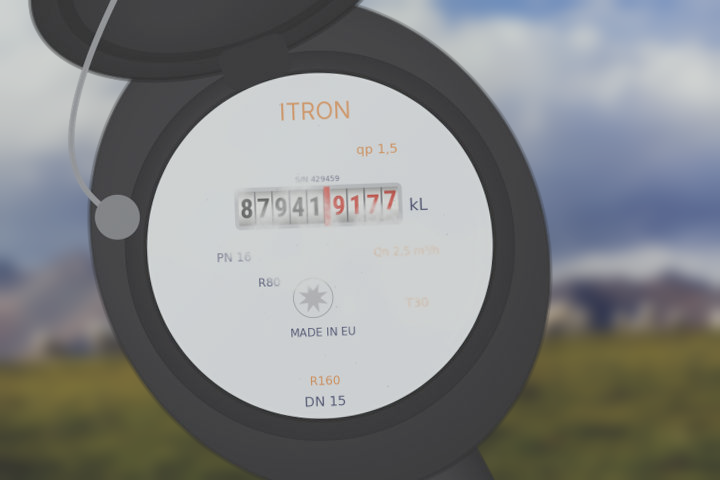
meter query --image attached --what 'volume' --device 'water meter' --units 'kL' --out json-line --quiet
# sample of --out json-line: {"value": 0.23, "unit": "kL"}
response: {"value": 87941.9177, "unit": "kL"}
